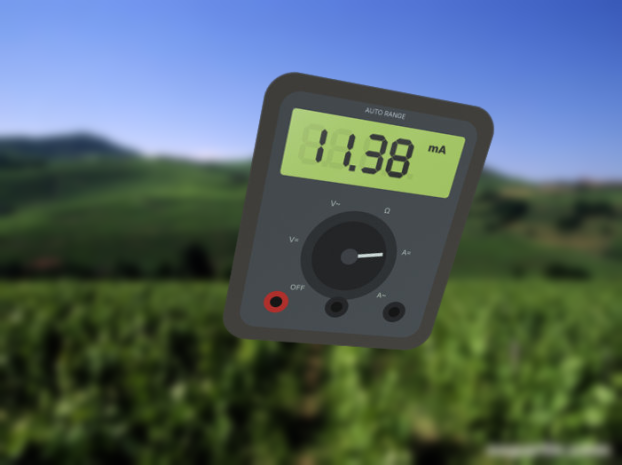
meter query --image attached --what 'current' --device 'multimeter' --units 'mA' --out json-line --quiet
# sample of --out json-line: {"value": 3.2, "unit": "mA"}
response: {"value": 11.38, "unit": "mA"}
